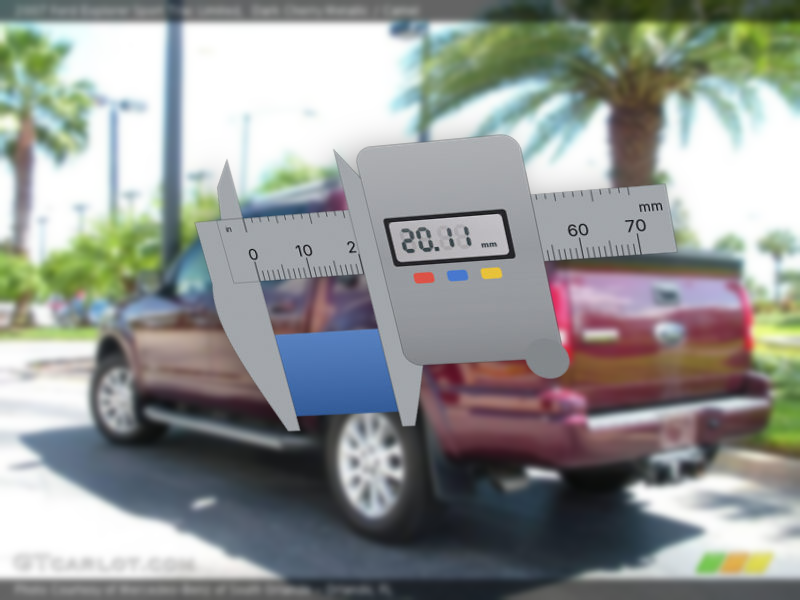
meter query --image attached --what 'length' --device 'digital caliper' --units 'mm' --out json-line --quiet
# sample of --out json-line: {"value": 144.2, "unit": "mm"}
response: {"value": 20.11, "unit": "mm"}
